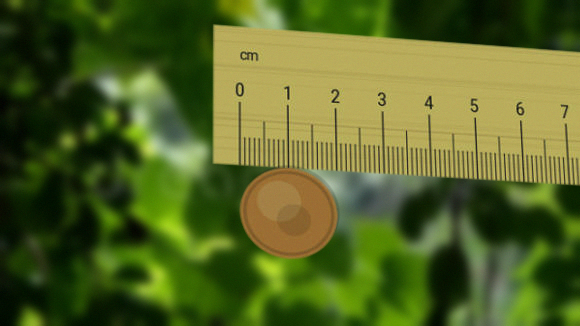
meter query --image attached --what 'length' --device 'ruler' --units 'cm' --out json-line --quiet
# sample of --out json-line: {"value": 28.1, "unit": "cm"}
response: {"value": 2, "unit": "cm"}
